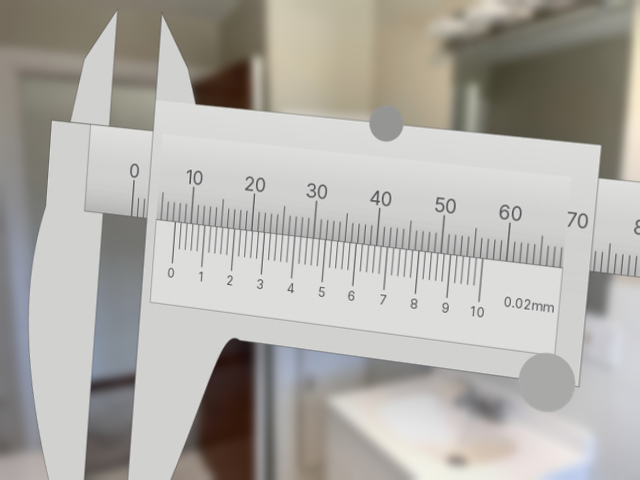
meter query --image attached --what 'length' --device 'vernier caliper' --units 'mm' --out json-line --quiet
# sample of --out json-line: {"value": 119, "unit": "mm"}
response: {"value": 7.4, "unit": "mm"}
